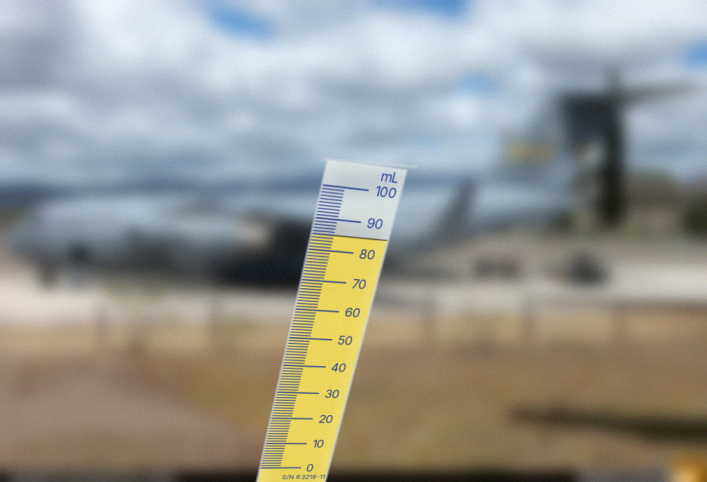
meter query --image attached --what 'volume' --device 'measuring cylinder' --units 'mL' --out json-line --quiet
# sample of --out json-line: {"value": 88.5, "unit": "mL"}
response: {"value": 85, "unit": "mL"}
